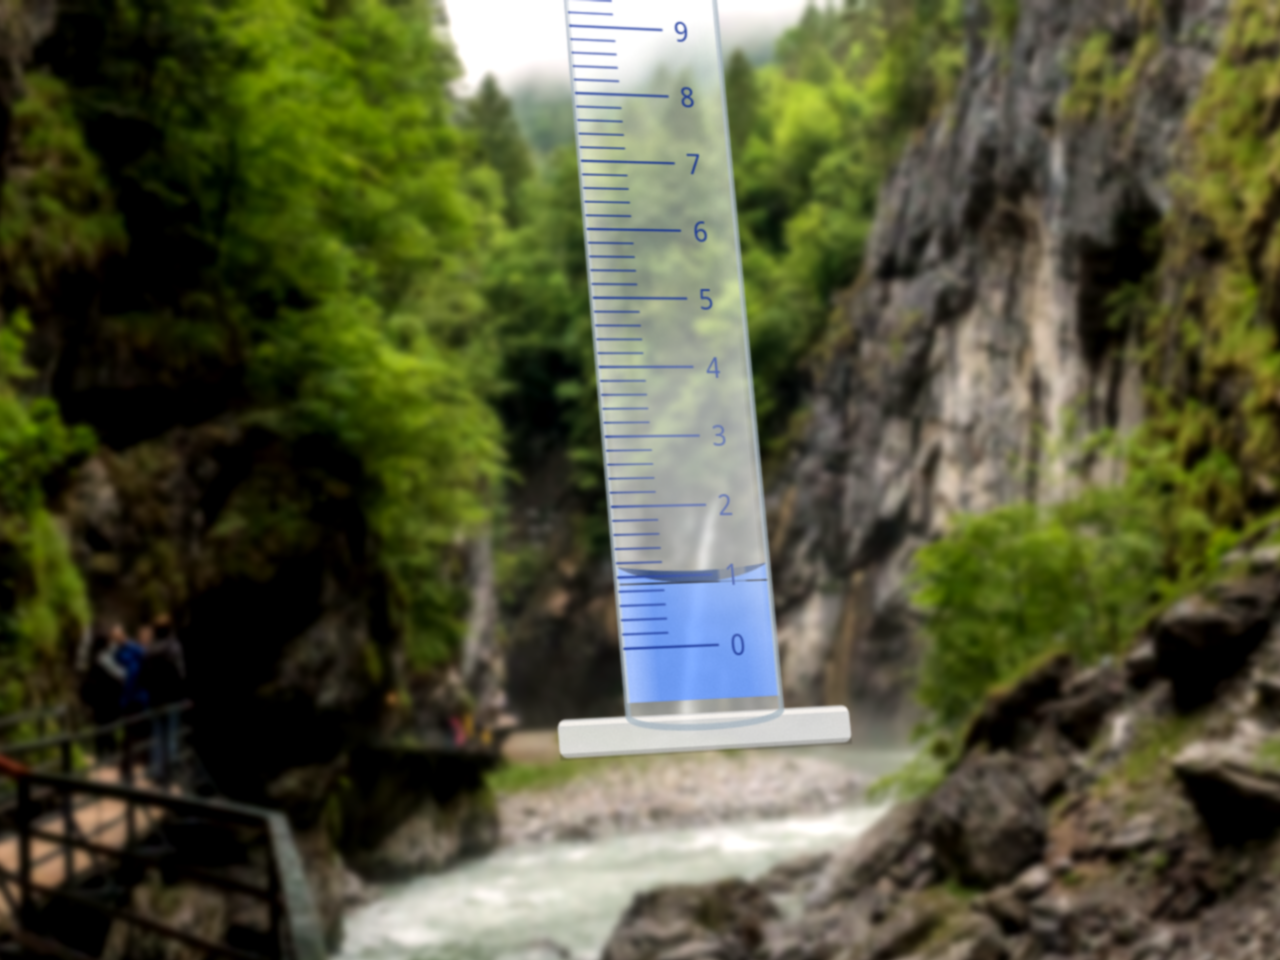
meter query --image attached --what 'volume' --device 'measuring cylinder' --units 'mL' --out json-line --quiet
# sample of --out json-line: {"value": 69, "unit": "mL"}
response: {"value": 0.9, "unit": "mL"}
